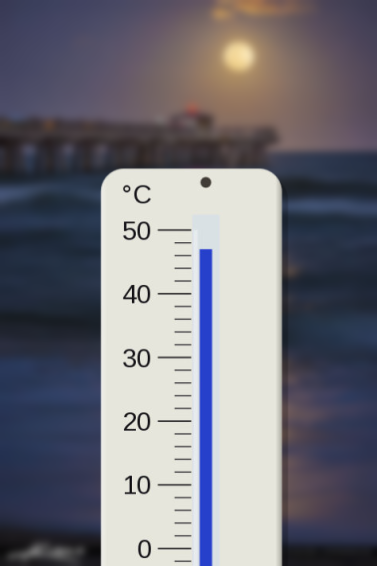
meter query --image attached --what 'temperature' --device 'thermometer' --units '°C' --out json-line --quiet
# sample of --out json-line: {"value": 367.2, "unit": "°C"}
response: {"value": 47, "unit": "°C"}
